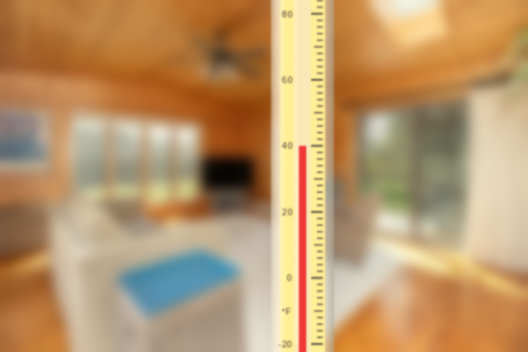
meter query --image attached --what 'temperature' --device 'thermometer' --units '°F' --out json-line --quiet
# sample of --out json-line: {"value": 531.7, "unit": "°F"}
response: {"value": 40, "unit": "°F"}
